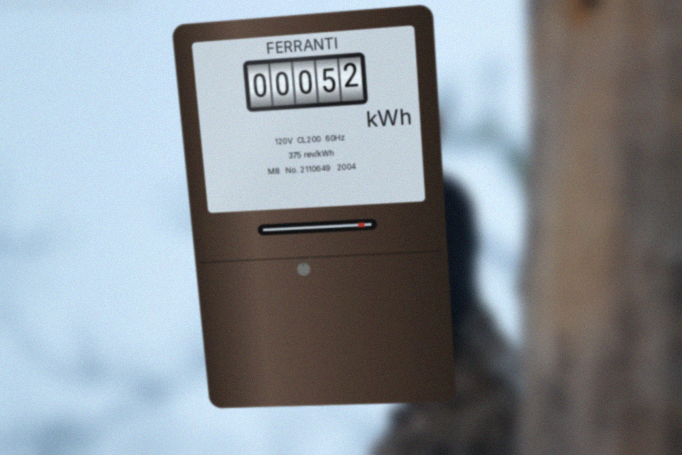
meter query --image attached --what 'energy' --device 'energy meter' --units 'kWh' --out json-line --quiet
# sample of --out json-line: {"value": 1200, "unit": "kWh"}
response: {"value": 52, "unit": "kWh"}
